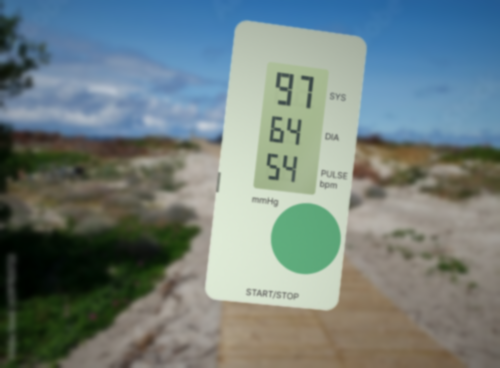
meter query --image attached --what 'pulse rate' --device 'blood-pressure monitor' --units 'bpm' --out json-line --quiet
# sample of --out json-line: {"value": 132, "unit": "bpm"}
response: {"value": 54, "unit": "bpm"}
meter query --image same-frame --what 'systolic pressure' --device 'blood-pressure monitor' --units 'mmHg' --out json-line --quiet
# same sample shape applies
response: {"value": 97, "unit": "mmHg"}
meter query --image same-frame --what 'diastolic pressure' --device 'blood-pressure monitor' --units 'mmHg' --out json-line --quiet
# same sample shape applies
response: {"value": 64, "unit": "mmHg"}
